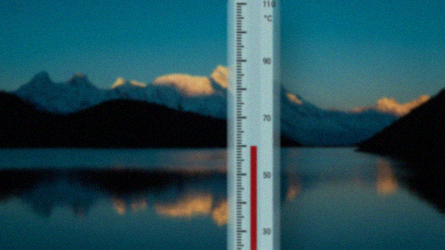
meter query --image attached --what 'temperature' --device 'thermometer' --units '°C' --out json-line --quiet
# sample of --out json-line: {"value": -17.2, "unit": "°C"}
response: {"value": 60, "unit": "°C"}
